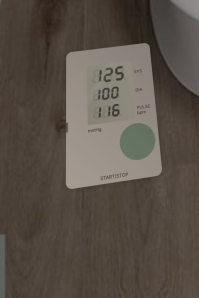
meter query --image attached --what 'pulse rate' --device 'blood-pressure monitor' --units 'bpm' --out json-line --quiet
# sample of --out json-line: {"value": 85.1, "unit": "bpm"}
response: {"value": 116, "unit": "bpm"}
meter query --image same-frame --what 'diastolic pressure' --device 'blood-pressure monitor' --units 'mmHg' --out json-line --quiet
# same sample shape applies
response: {"value": 100, "unit": "mmHg"}
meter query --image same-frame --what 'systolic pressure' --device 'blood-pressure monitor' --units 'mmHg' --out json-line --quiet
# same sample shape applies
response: {"value": 125, "unit": "mmHg"}
